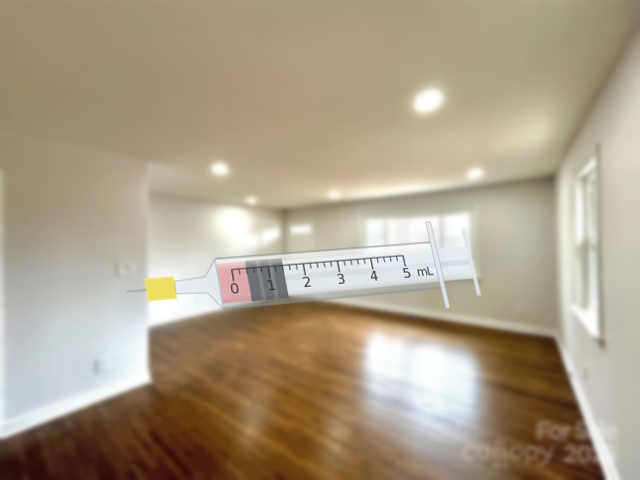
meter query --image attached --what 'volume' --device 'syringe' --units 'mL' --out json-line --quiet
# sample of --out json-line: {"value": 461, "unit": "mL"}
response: {"value": 0.4, "unit": "mL"}
